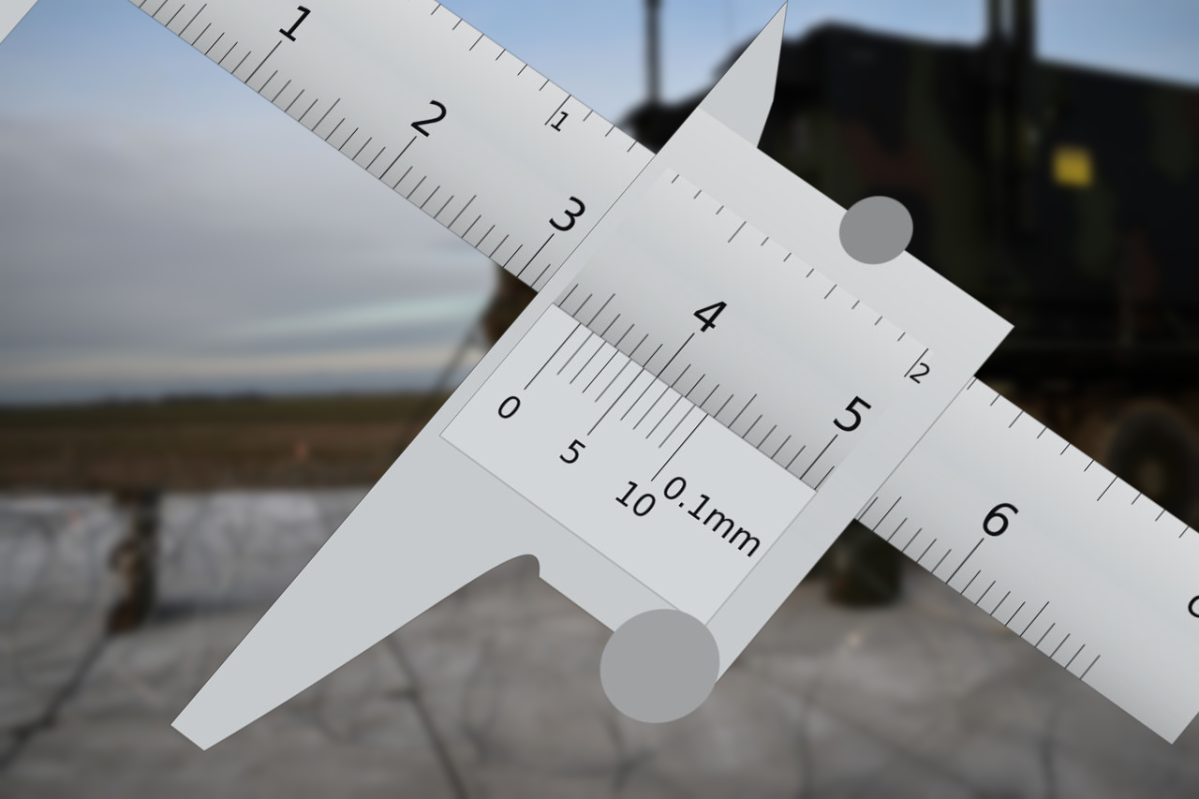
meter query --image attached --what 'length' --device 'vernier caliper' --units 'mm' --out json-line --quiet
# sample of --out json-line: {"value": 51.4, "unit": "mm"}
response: {"value": 34.6, "unit": "mm"}
